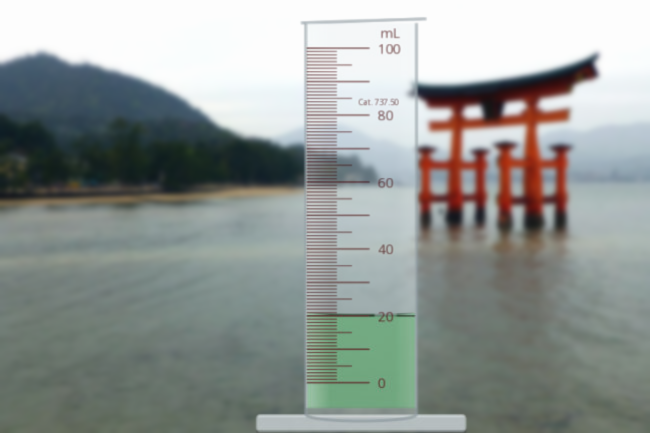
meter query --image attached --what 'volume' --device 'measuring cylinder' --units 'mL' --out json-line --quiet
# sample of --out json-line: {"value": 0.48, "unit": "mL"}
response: {"value": 20, "unit": "mL"}
